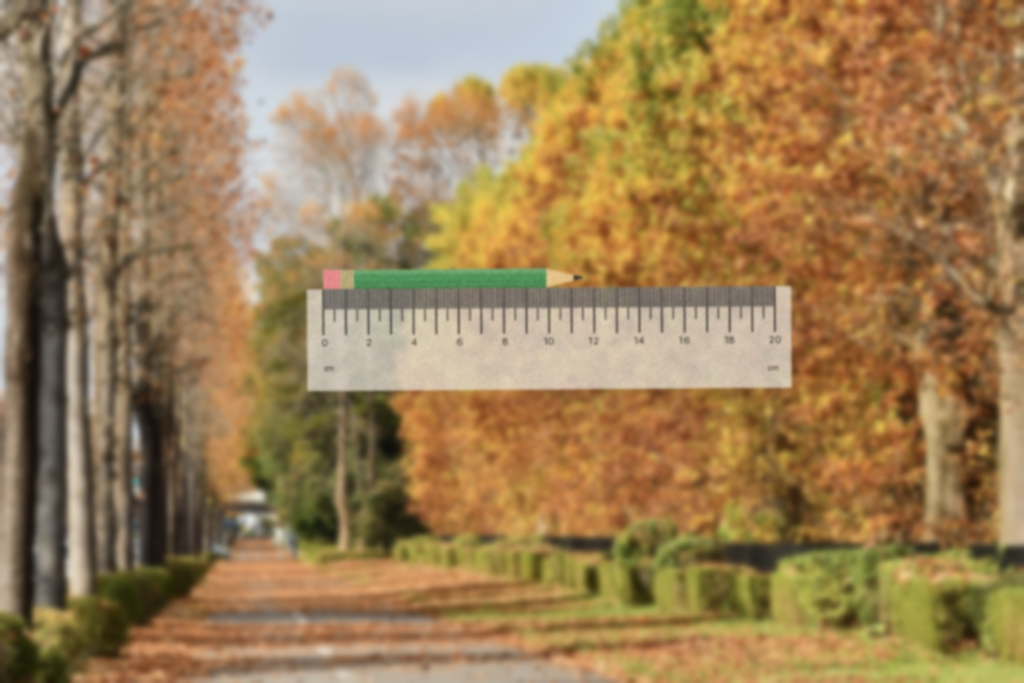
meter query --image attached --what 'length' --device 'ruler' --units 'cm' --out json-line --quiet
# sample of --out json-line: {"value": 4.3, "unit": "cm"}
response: {"value": 11.5, "unit": "cm"}
